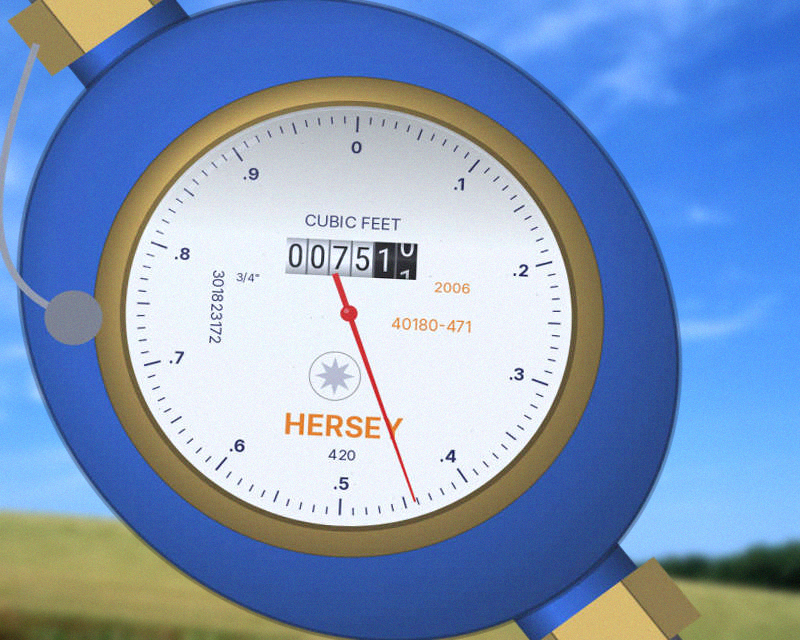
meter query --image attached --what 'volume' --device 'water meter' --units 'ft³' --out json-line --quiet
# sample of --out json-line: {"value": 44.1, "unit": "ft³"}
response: {"value": 7510.44, "unit": "ft³"}
